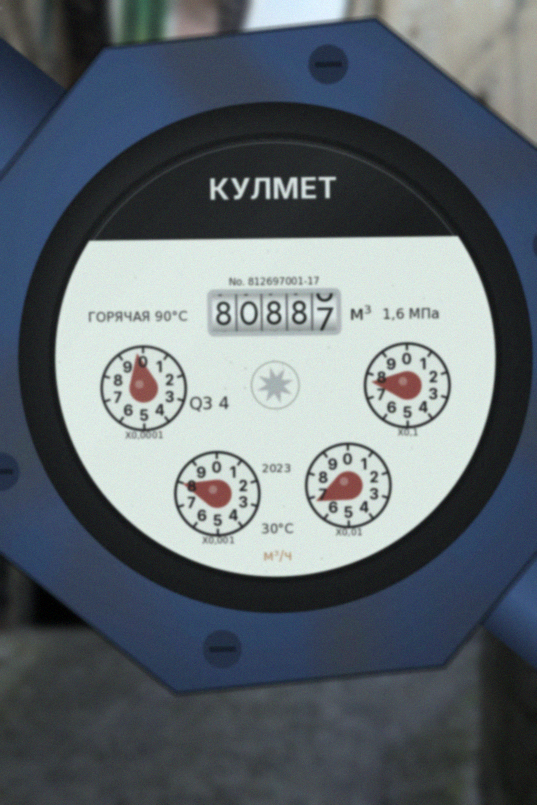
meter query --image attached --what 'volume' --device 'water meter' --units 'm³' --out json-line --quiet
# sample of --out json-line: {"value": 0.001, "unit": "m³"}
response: {"value": 80886.7679, "unit": "m³"}
